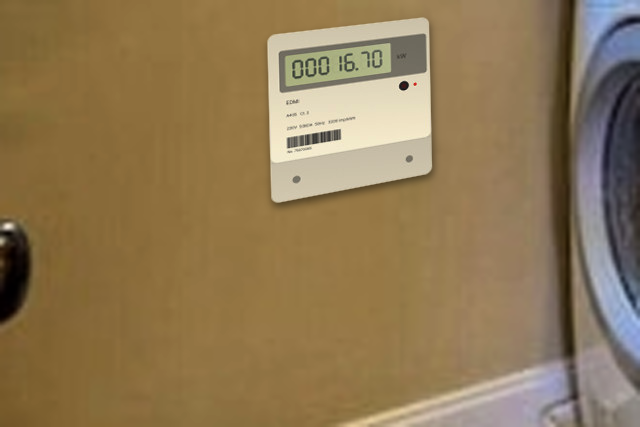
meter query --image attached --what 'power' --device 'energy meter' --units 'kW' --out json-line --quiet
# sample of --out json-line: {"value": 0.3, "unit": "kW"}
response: {"value": 16.70, "unit": "kW"}
